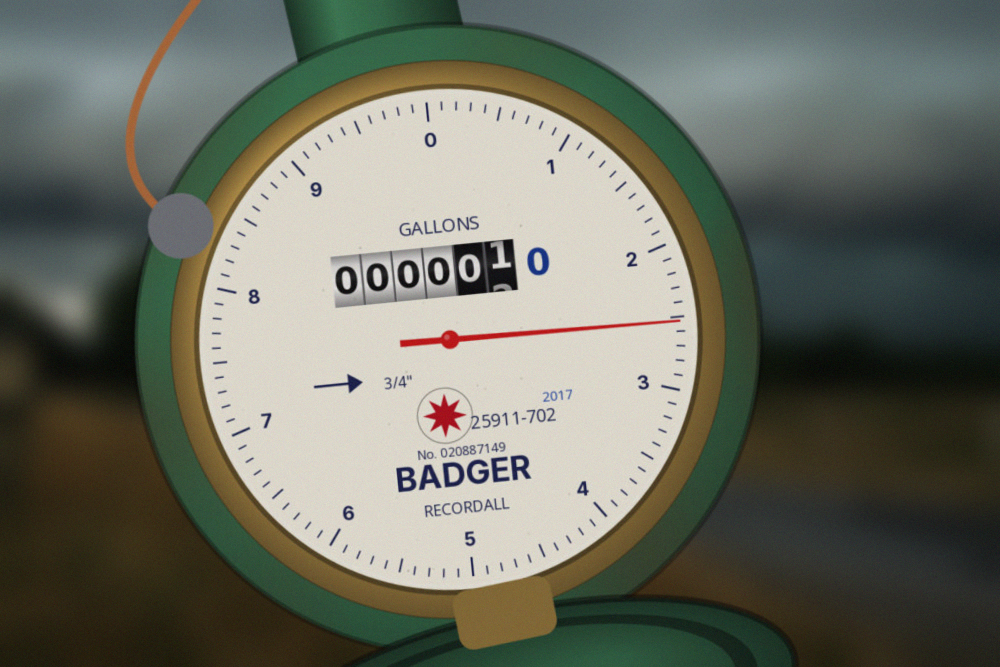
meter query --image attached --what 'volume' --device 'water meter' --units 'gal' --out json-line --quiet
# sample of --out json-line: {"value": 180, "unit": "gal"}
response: {"value": 12.5, "unit": "gal"}
